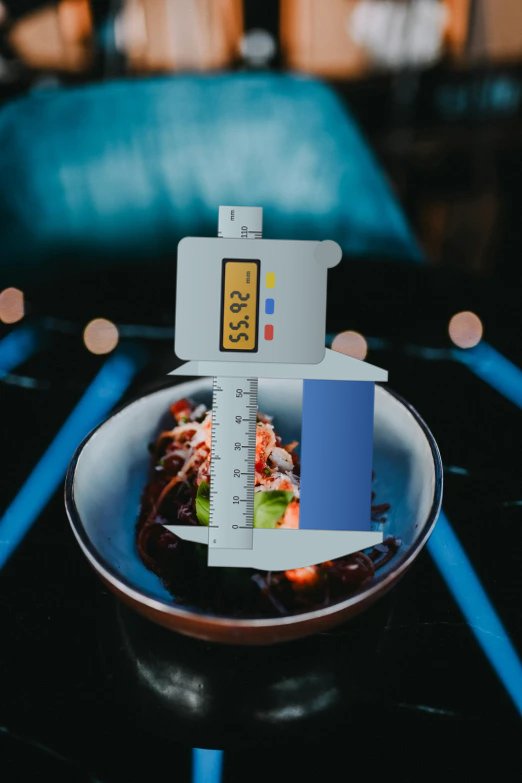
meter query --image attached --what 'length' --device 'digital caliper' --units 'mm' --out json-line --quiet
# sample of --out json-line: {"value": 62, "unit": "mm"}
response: {"value": 55.92, "unit": "mm"}
